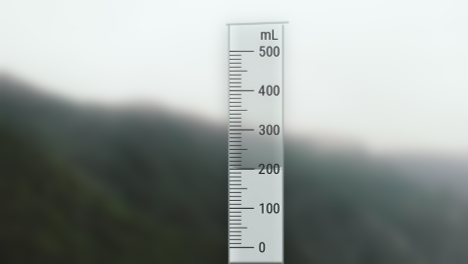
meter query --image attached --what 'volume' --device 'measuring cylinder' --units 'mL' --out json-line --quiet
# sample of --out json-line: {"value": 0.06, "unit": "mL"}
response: {"value": 200, "unit": "mL"}
